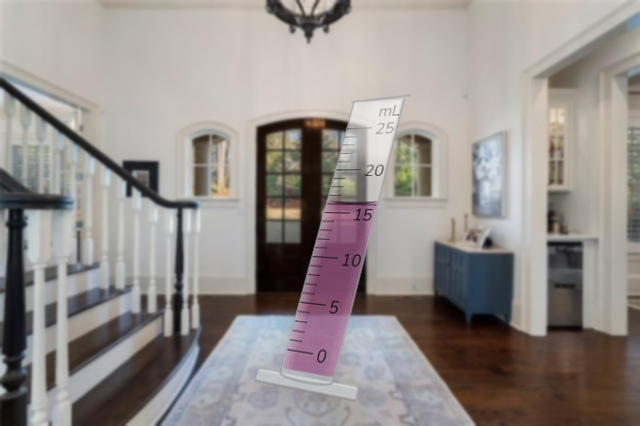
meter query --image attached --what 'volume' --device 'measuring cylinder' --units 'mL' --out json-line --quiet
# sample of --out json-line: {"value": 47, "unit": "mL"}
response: {"value": 16, "unit": "mL"}
